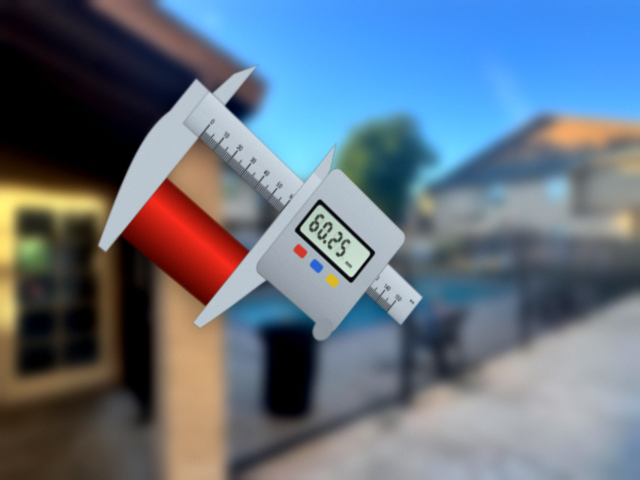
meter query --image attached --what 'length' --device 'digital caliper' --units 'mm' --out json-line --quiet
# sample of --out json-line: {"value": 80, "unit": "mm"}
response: {"value": 60.25, "unit": "mm"}
